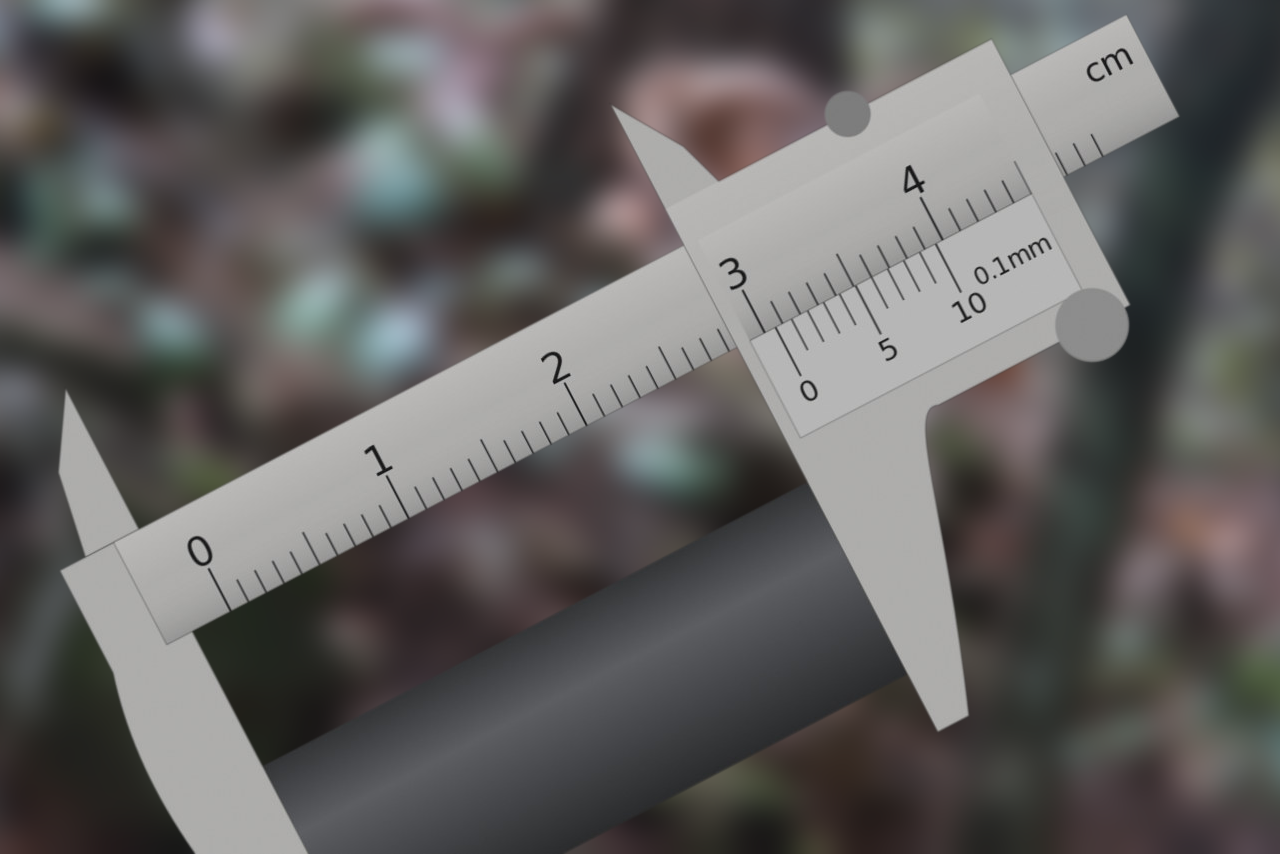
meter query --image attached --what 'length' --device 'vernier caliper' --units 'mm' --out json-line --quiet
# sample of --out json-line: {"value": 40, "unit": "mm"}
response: {"value": 30.6, "unit": "mm"}
